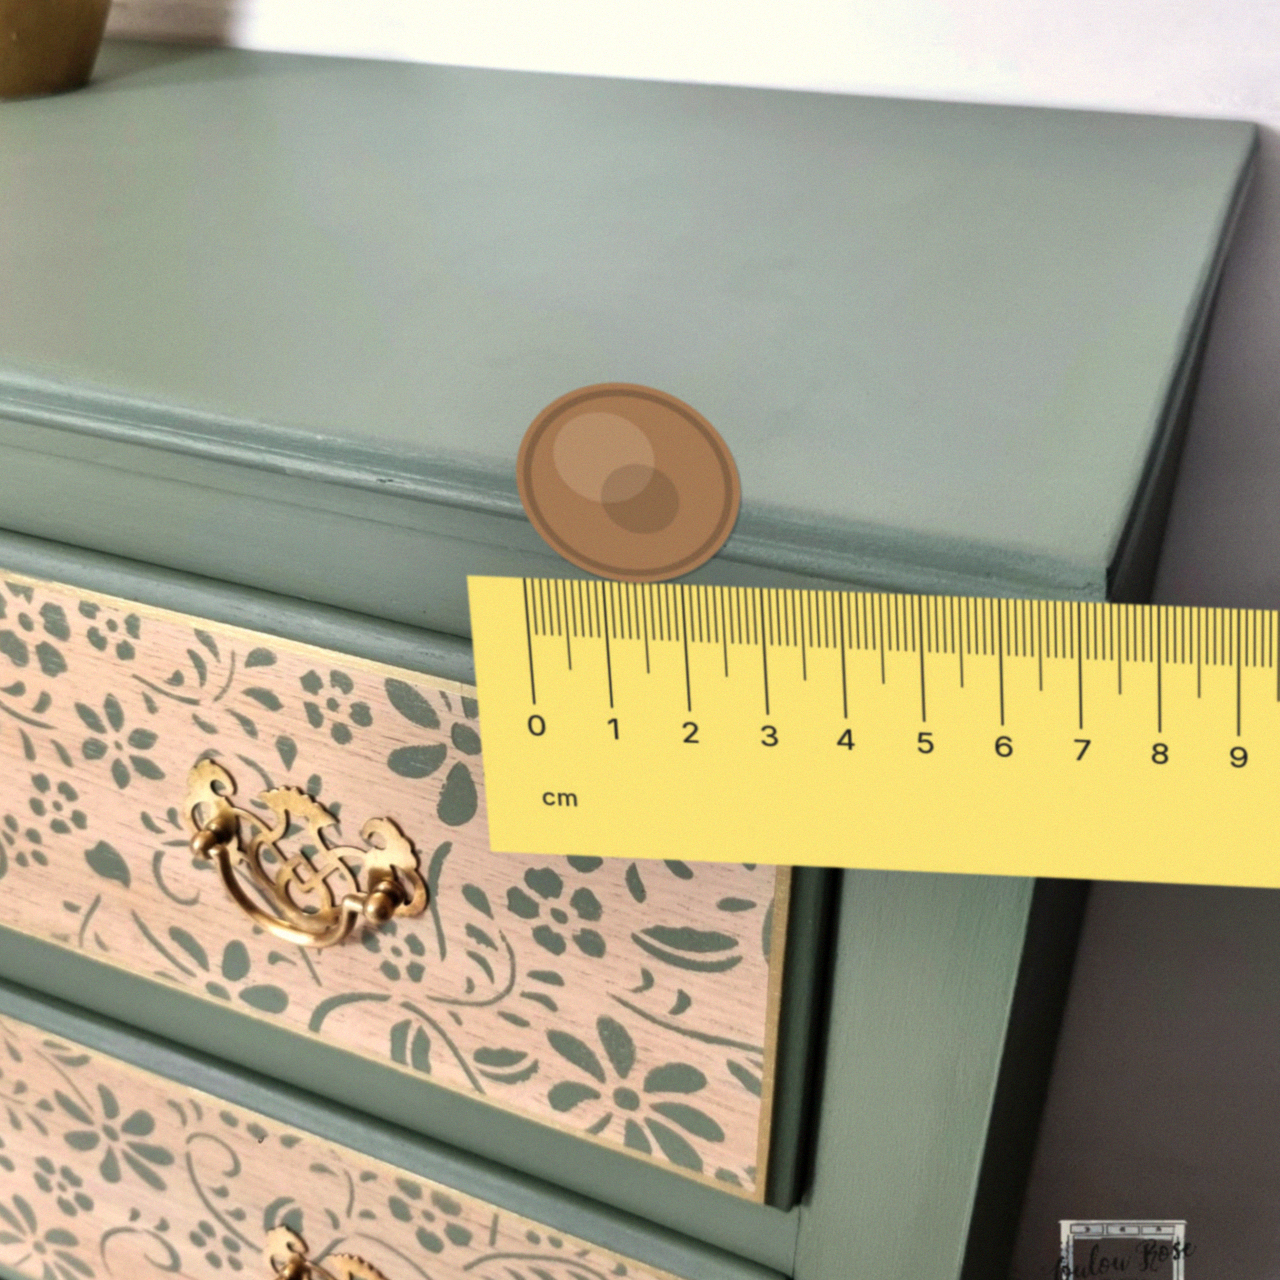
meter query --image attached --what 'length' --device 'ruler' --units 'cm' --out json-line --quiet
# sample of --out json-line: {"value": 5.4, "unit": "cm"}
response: {"value": 2.8, "unit": "cm"}
